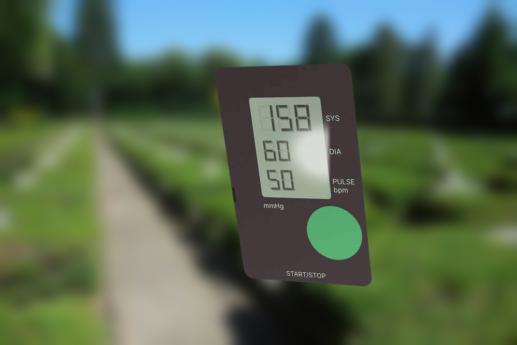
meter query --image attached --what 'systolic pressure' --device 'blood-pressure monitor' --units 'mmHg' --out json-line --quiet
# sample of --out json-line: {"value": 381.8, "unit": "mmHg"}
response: {"value": 158, "unit": "mmHg"}
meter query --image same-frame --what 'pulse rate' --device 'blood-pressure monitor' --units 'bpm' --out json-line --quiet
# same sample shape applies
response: {"value": 50, "unit": "bpm"}
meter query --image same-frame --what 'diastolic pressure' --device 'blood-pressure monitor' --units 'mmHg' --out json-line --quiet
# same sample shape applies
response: {"value": 60, "unit": "mmHg"}
